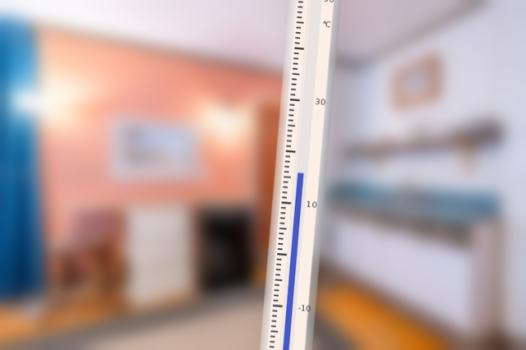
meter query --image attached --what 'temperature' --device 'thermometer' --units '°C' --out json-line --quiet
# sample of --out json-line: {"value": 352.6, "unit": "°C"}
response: {"value": 16, "unit": "°C"}
